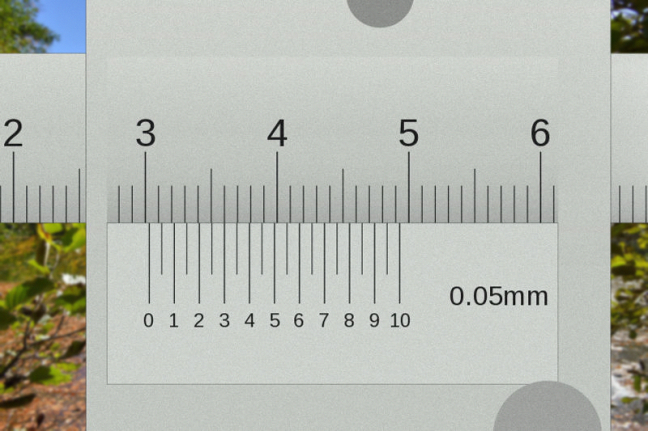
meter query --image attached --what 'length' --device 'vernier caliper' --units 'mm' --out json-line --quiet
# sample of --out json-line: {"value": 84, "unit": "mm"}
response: {"value": 30.3, "unit": "mm"}
